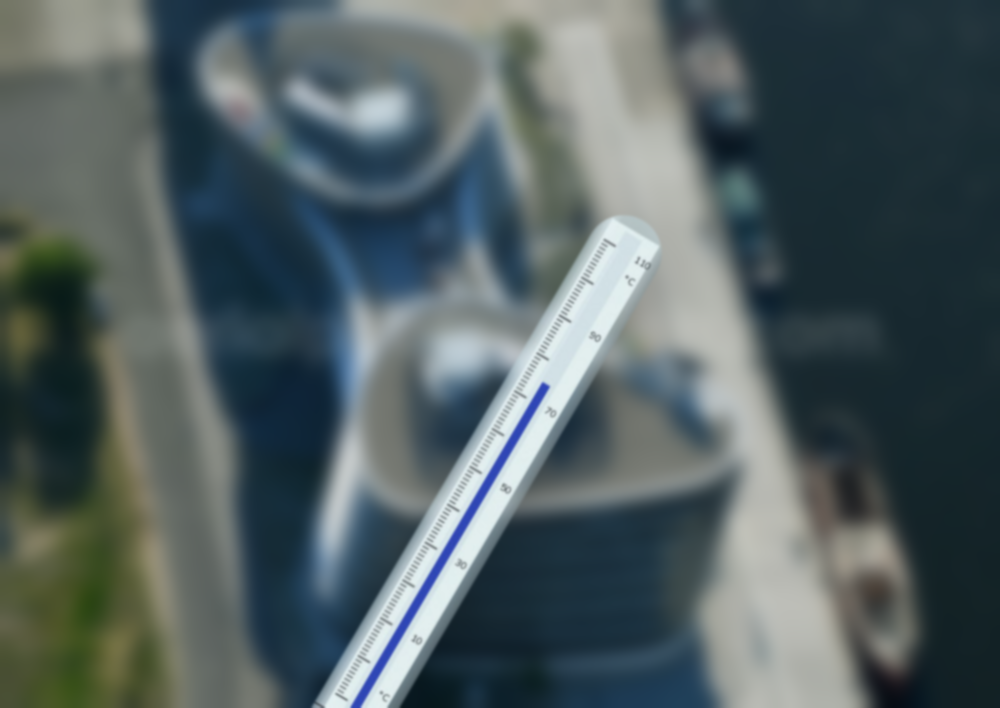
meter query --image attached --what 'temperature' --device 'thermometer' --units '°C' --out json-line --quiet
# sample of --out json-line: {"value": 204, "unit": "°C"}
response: {"value": 75, "unit": "°C"}
